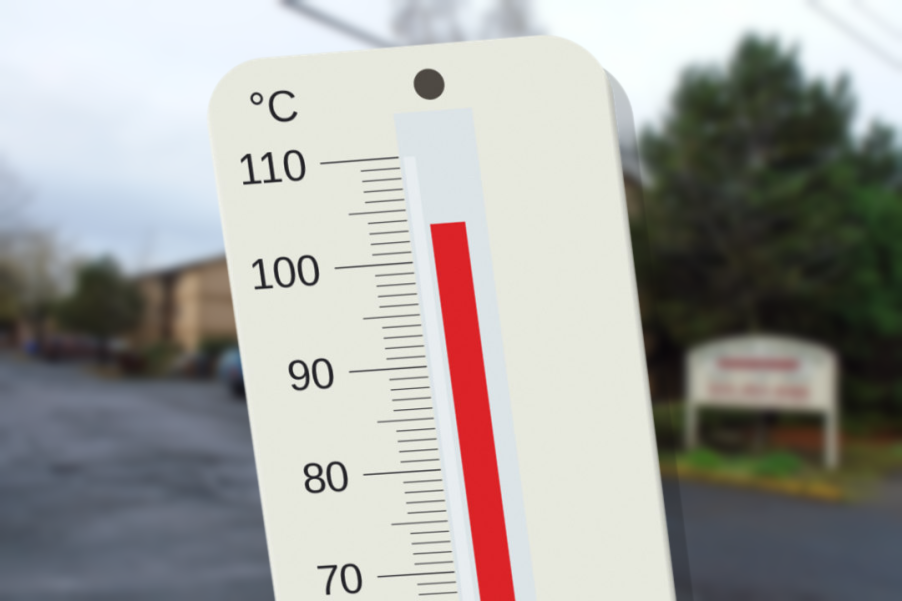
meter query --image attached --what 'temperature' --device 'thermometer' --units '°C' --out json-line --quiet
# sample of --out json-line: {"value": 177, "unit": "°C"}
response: {"value": 103.5, "unit": "°C"}
